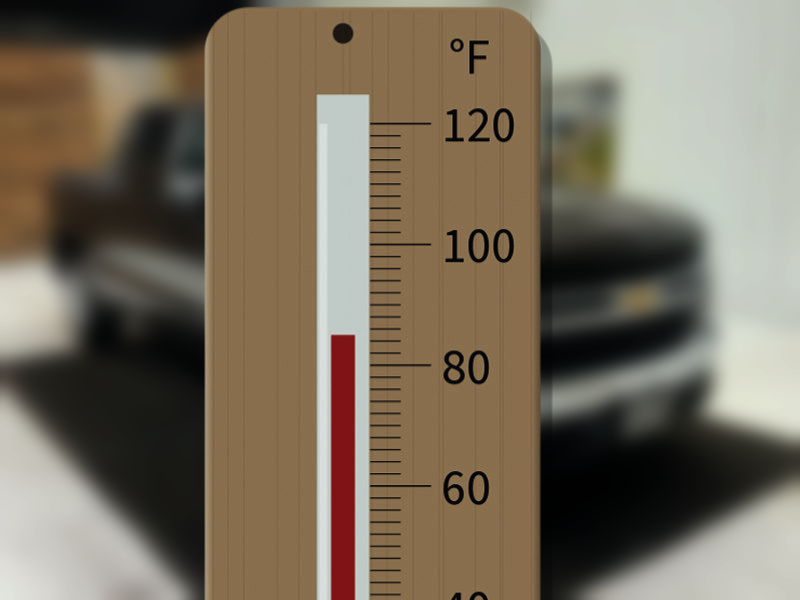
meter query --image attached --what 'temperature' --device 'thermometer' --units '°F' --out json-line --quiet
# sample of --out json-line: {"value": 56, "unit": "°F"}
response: {"value": 85, "unit": "°F"}
